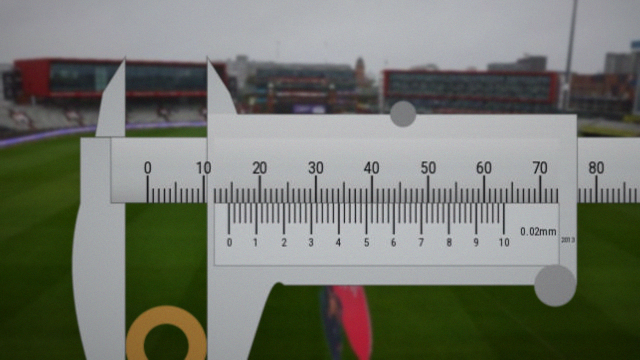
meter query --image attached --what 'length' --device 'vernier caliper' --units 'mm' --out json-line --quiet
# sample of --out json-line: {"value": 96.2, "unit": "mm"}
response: {"value": 14.5, "unit": "mm"}
